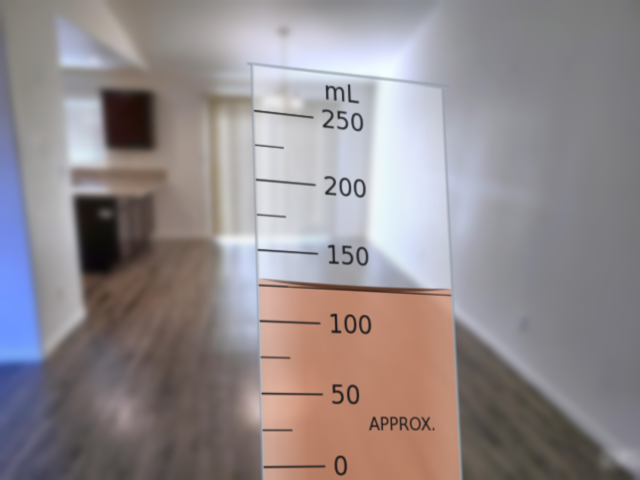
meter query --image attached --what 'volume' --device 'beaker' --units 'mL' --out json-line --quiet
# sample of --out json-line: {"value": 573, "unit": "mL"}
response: {"value": 125, "unit": "mL"}
